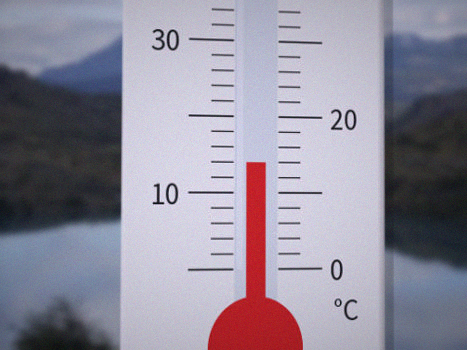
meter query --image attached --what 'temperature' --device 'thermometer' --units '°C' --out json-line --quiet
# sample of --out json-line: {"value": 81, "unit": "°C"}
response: {"value": 14, "unit": "°C"}
